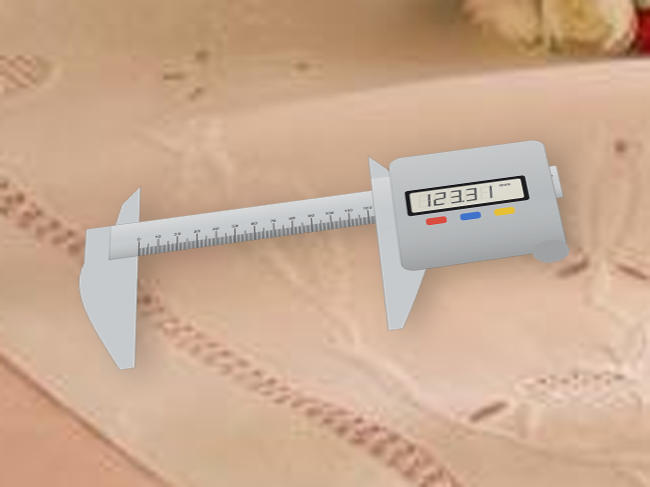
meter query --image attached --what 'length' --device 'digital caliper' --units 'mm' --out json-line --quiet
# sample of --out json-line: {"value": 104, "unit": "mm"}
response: {"value": 123.31, "unit": "mm"}
